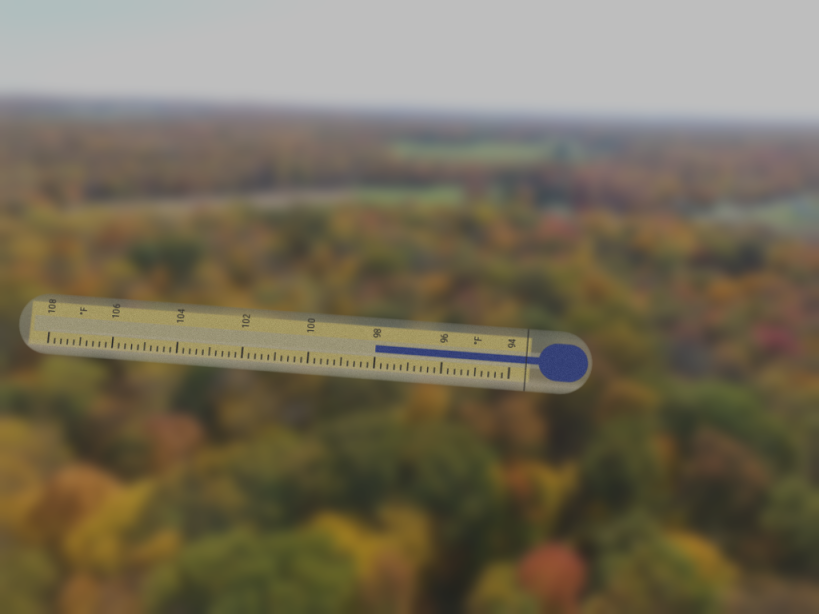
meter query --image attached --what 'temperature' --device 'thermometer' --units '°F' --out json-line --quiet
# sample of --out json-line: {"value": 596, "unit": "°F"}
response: {"value": 98, "unit": "°F"}
